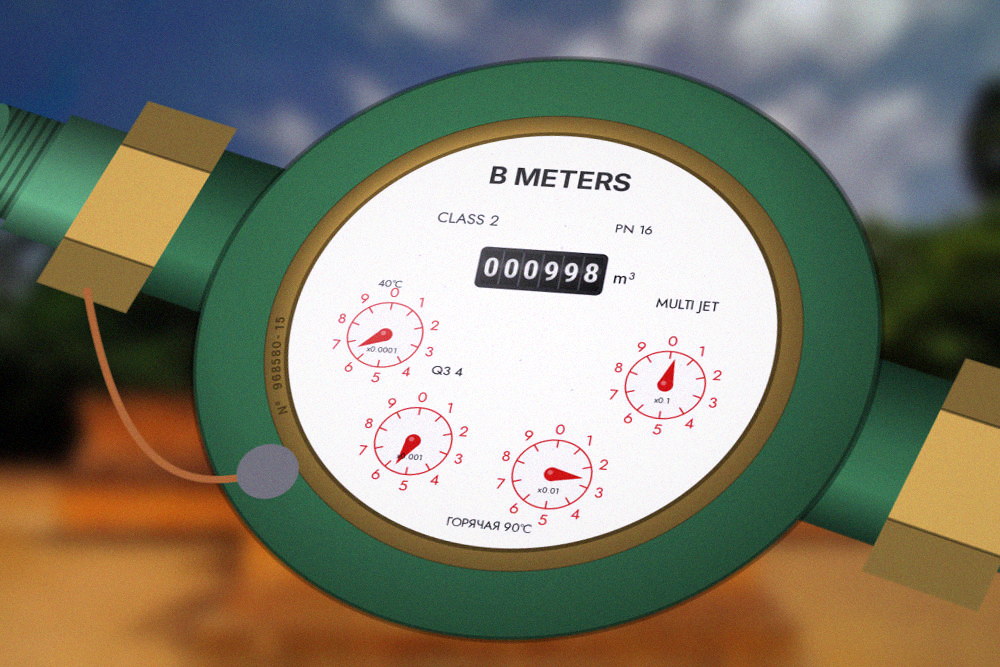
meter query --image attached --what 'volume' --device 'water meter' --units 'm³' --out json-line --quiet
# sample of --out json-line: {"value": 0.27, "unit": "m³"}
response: {"value": 998.0256, "unit": "m³"}
